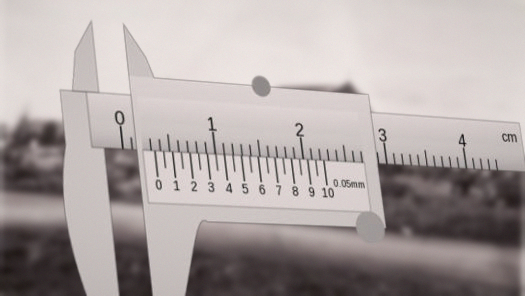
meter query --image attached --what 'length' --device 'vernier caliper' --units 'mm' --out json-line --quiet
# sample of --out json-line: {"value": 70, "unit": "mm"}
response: {"value": 3.4, "unit": "mm"}
